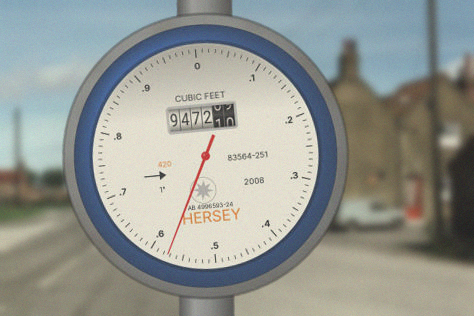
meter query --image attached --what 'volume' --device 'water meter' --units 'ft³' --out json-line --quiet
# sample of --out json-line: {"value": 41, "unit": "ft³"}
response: {"value": 947209.57, "unit": "ft³"}
